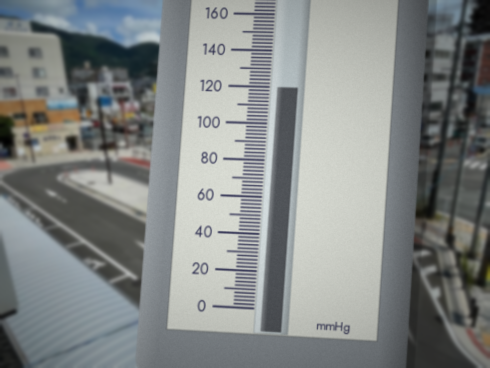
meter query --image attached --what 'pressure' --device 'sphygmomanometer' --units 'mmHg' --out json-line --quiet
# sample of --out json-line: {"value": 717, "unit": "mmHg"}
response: {"value": 120, "unit": "mmHg"}
